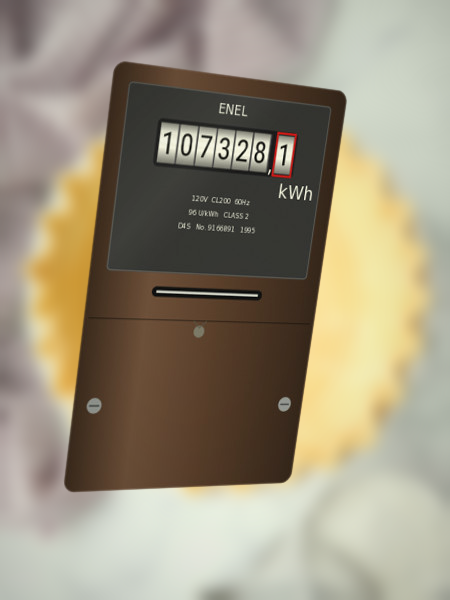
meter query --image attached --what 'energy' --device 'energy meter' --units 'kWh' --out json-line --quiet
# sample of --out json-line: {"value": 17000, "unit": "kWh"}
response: {"value": 107328.1, "unit": "kWh"}
